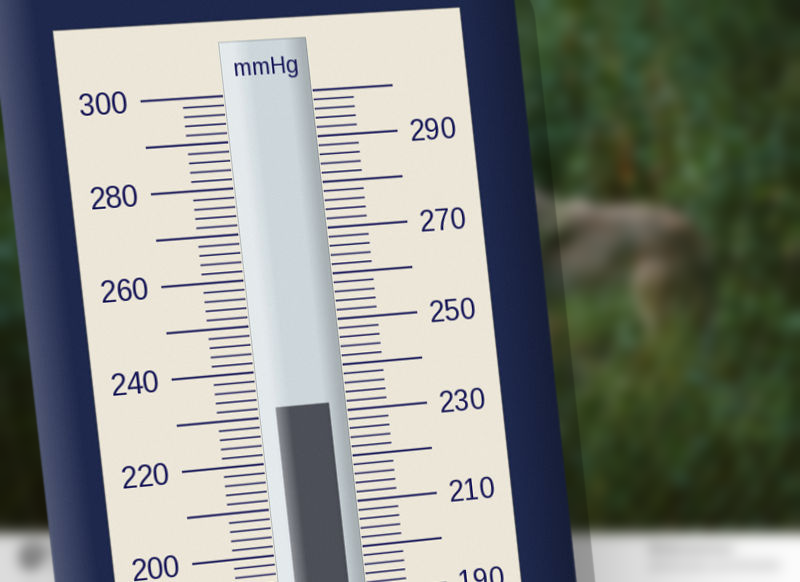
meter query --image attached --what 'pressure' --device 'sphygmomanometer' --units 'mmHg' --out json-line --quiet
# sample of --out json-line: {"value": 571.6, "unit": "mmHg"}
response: {"value": 232, "unit": "mmHg"}
